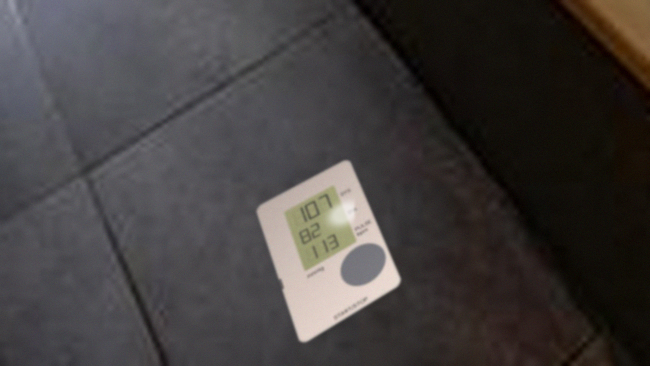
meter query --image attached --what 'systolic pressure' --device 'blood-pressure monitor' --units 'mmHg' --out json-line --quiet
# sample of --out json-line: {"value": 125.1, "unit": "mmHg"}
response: {"value": 107, "unit": "mmHg"}
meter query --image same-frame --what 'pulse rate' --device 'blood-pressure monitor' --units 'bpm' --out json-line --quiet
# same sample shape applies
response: {"value": 113, "unit": "bpm"}
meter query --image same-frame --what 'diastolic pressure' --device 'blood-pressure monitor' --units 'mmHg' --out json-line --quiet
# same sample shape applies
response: {"value": 82, "unit": "mmHg"}
